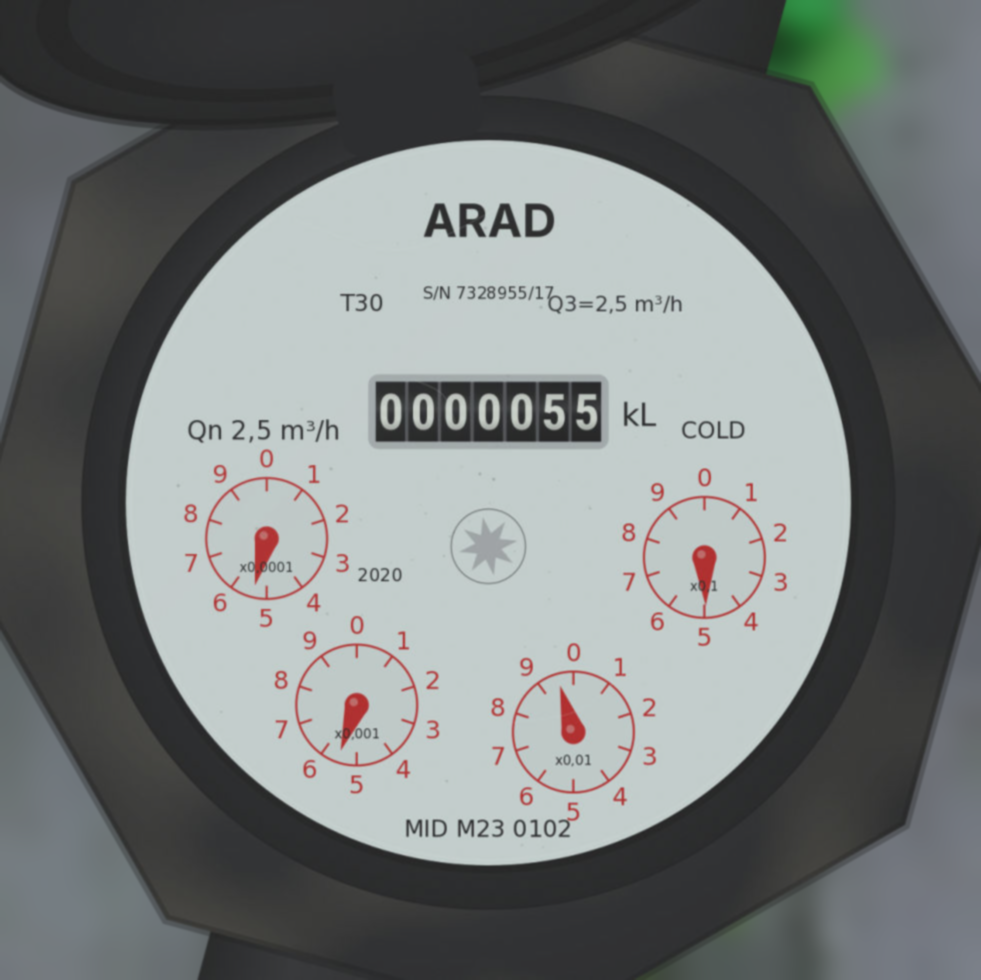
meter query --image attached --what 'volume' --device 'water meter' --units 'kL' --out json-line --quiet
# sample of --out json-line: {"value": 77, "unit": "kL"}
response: {"value": 55.4955, "unit": "kL"}
